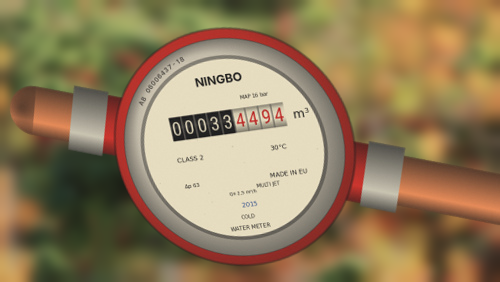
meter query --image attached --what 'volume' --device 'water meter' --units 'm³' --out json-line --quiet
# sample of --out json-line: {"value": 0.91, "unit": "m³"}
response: {"value": 33.4494, "unit": "m³"}
